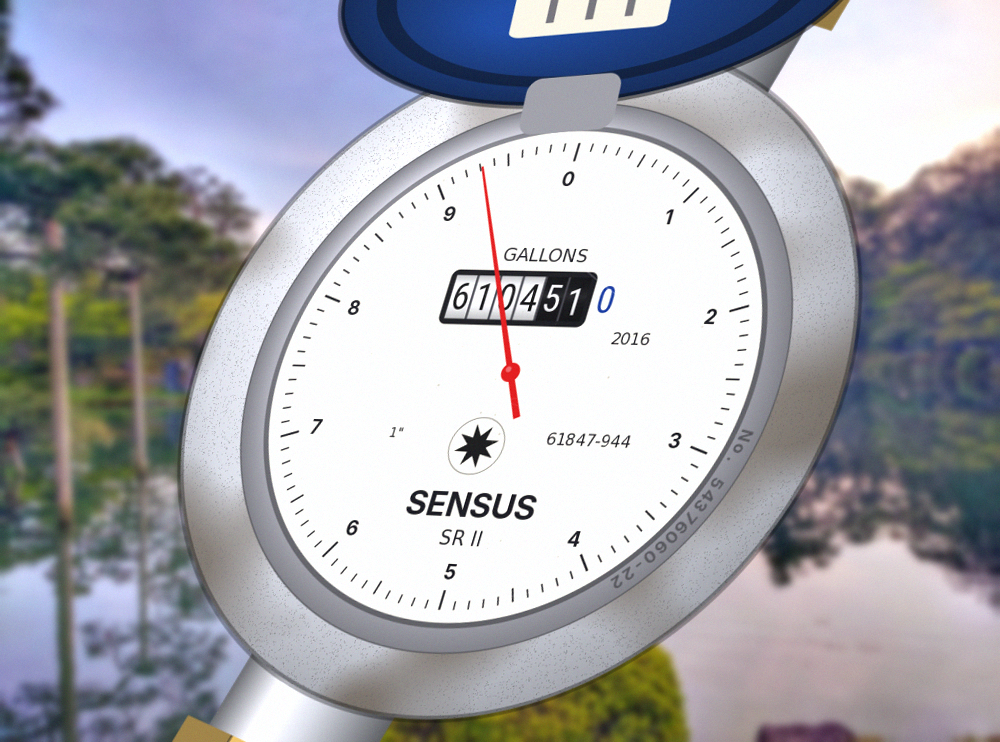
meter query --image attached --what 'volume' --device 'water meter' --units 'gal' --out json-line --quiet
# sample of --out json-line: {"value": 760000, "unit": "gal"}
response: {"value": 6104509.3, "unit": "gal"}
